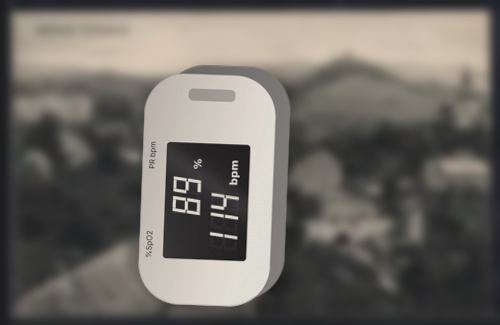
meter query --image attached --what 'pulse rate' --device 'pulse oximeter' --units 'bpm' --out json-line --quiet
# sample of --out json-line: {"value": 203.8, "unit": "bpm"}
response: {"value": 114, "unit": "bpm"}
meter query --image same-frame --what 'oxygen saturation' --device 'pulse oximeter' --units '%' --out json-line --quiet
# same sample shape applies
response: {"value": 89, "unit": "%"}
